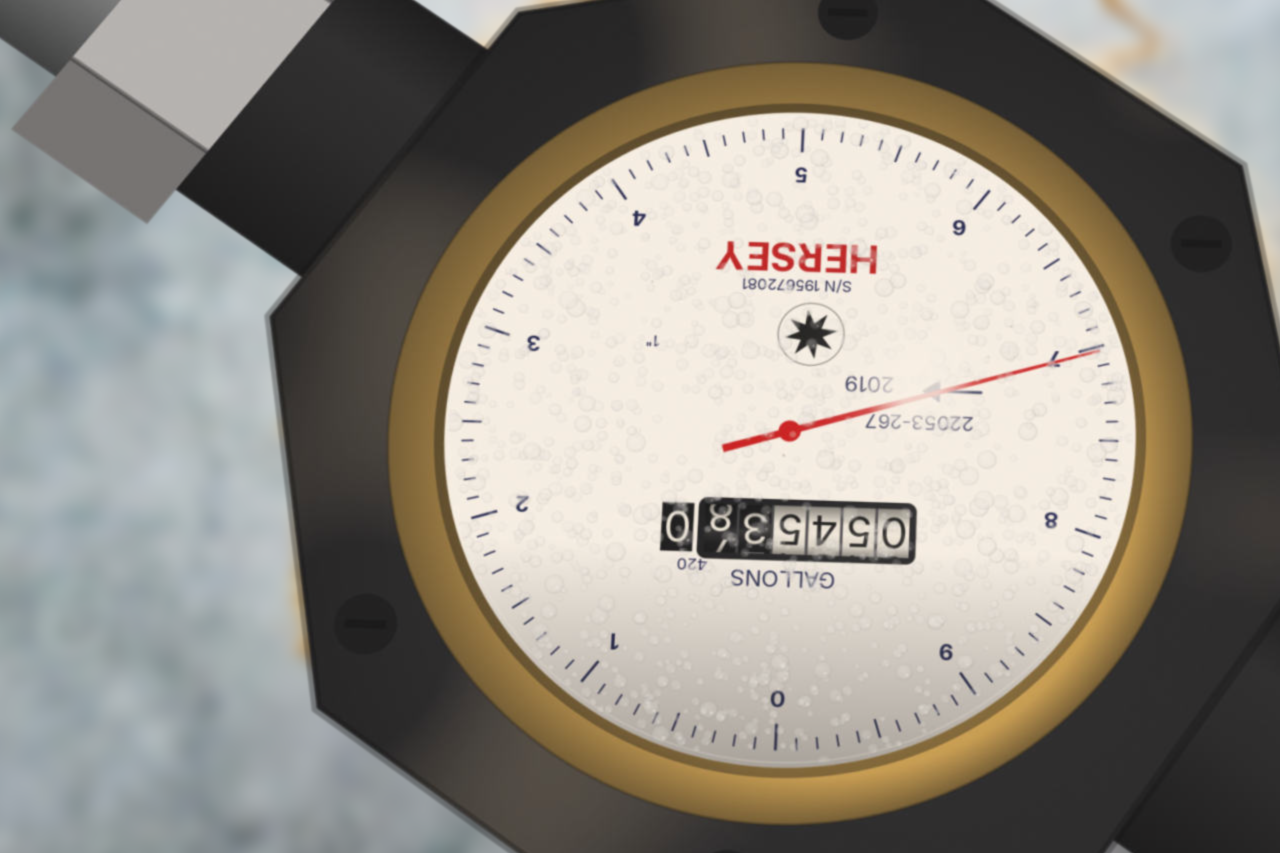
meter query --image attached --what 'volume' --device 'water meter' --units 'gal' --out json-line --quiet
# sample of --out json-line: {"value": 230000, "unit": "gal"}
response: {"value": 545377.0, "unit": "gal"}
